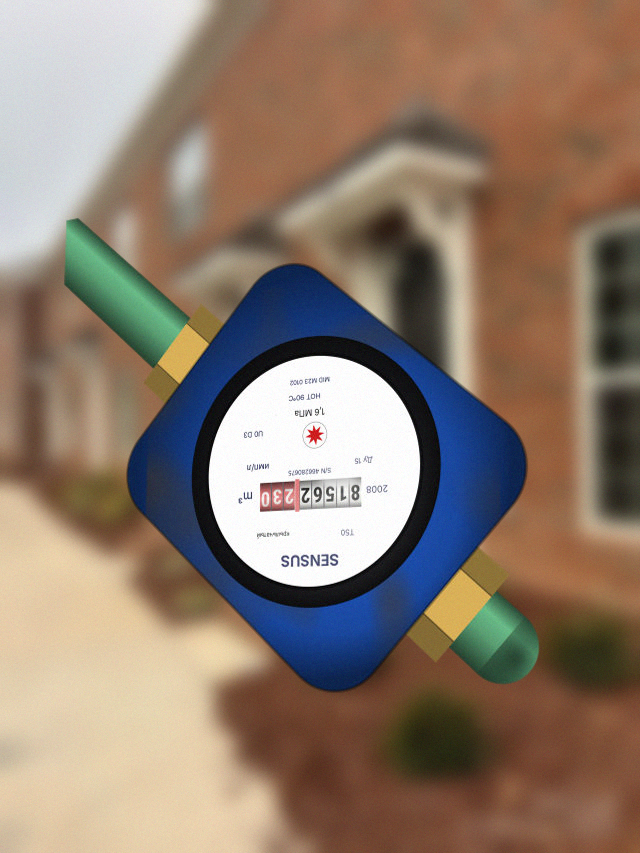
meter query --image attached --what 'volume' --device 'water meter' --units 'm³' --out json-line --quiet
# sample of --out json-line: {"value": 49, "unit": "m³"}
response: {"value": 81562.230, "unit": "m³"}
